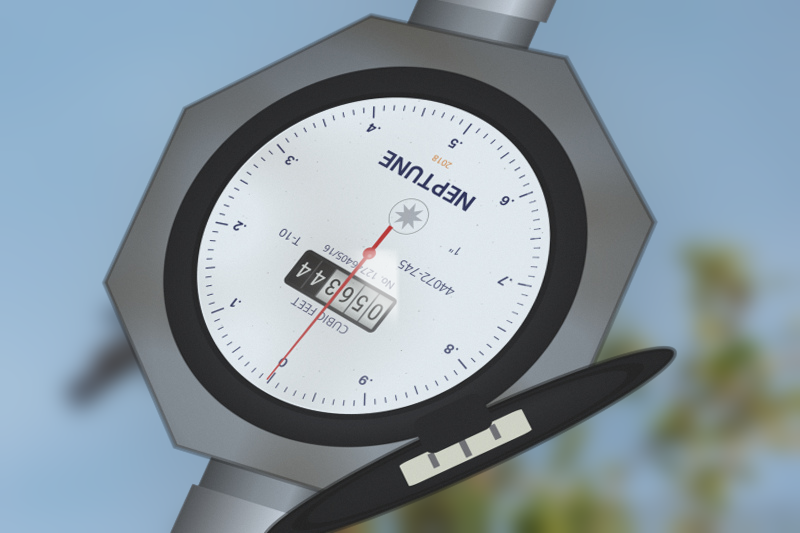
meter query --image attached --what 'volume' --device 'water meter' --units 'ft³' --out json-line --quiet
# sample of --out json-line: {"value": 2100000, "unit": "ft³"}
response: {"value": 56344.00, "unit": "ft³"}
